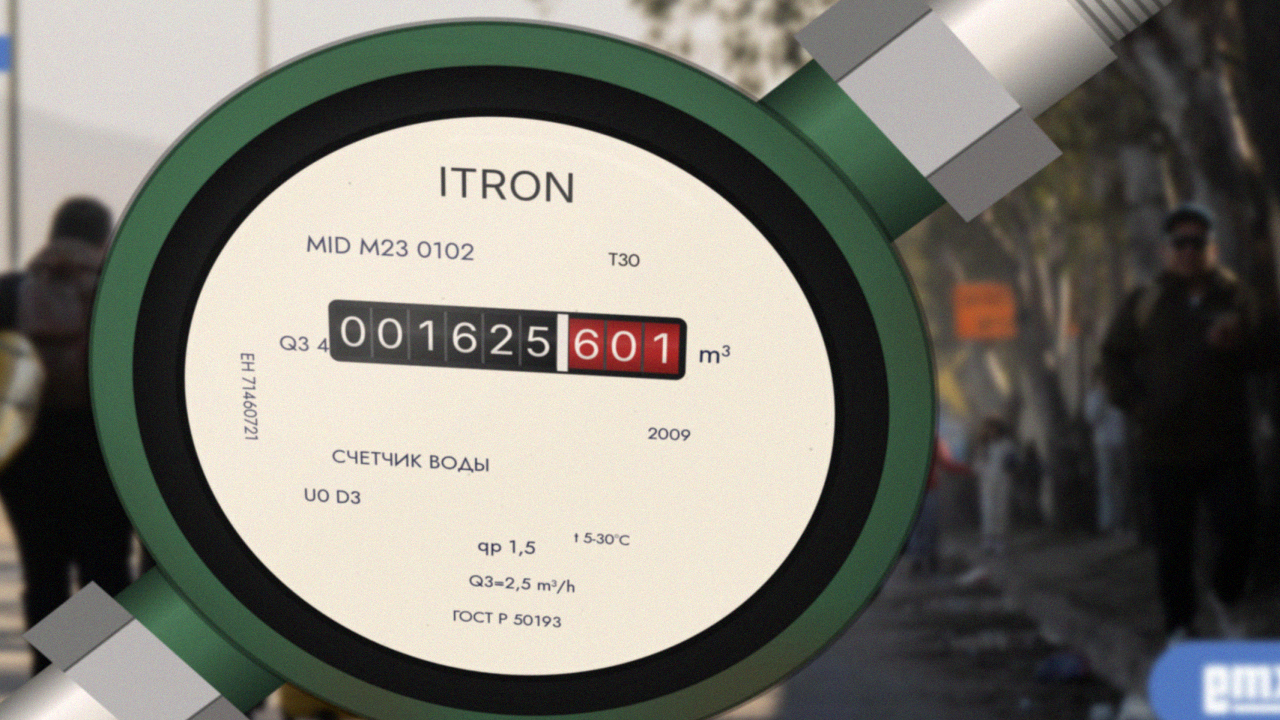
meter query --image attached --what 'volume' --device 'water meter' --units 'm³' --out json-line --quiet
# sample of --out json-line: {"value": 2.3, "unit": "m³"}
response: {"value": 1625.601, "unit": "m³"}
